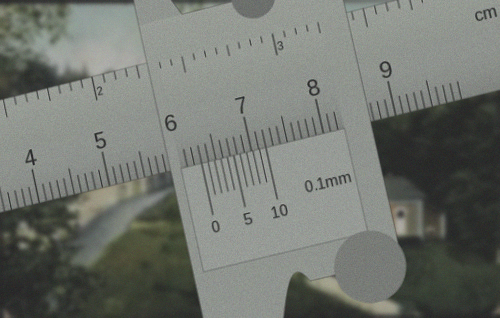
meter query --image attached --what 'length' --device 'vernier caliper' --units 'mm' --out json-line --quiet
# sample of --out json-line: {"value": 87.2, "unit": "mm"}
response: {"value": 63.0, "unit": "mm"}
